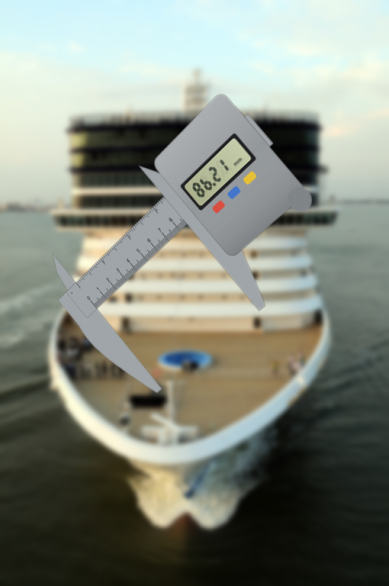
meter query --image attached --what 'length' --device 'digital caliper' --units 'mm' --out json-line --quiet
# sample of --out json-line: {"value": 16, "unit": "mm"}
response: {"value": 86.21, "unit": "mm"}
